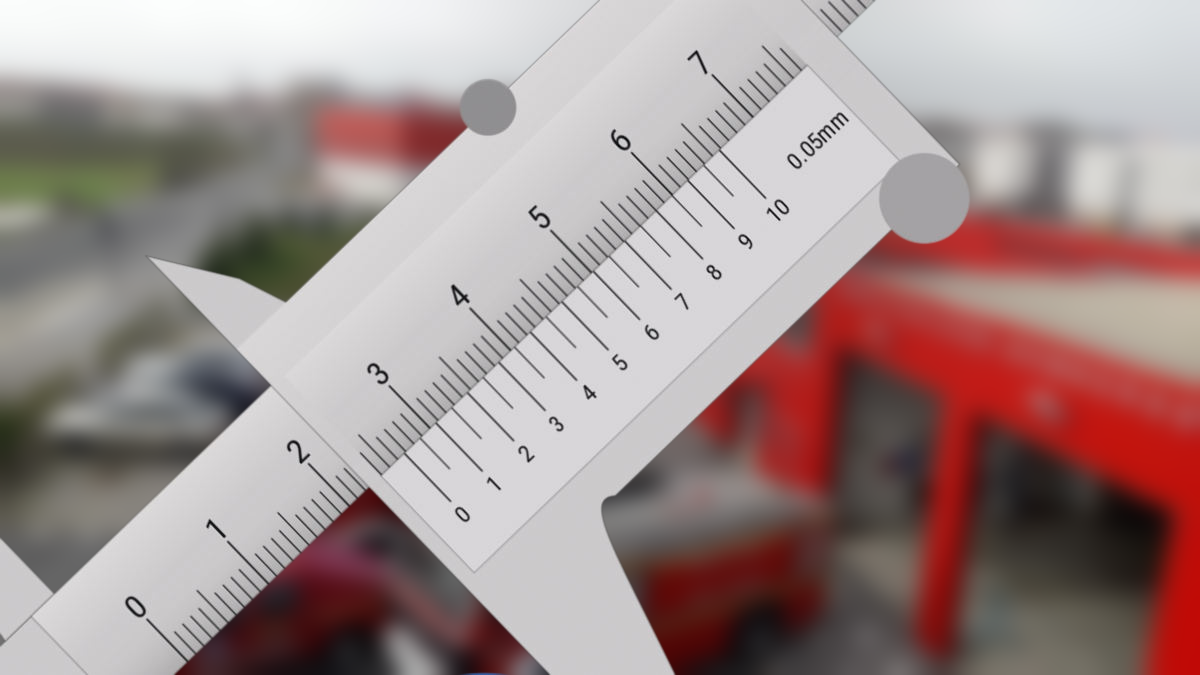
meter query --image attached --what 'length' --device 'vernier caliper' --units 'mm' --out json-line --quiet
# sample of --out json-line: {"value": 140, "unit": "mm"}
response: {"value": 26.8, "unit": "mm"}
